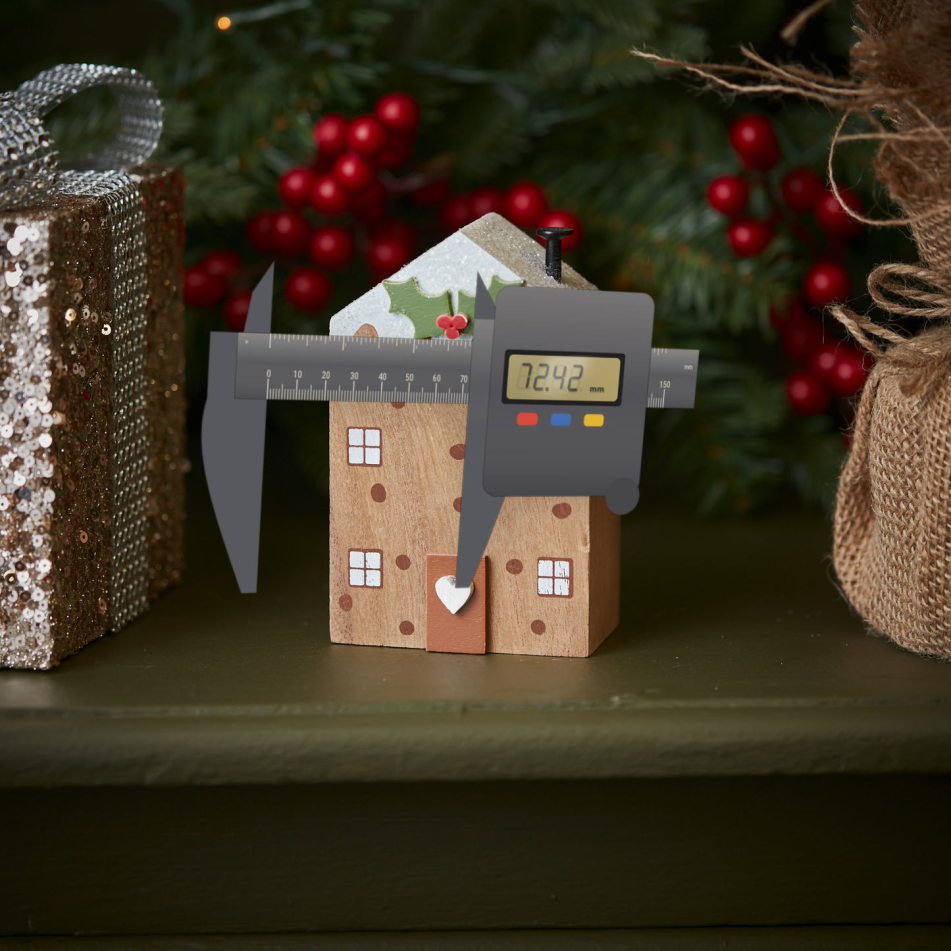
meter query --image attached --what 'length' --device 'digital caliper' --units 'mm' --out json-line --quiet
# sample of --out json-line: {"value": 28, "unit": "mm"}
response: {"value": 72.42, "unit": "mm"}
